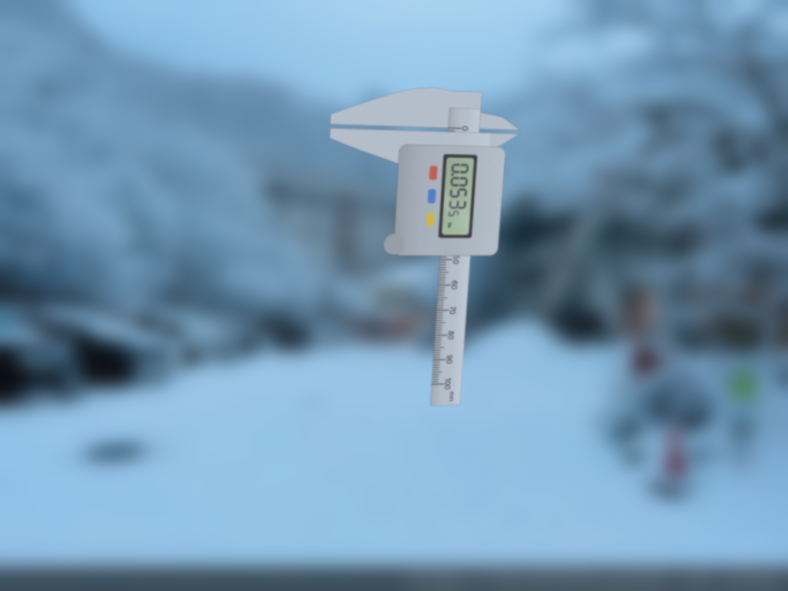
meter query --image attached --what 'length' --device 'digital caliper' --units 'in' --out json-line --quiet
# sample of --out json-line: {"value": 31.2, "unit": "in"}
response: {"value": 0.0535, "unit": "in"}
